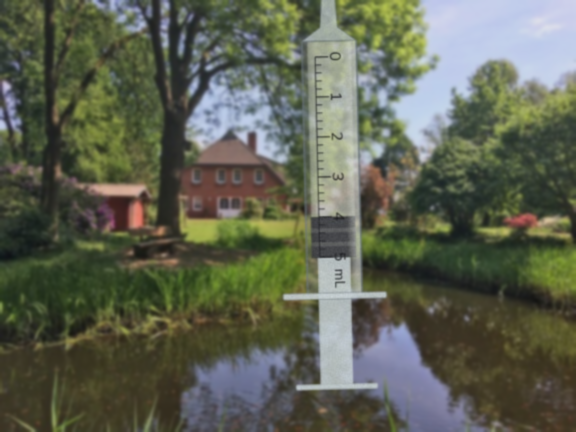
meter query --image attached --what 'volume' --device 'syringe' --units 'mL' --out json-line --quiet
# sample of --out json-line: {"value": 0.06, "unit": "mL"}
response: {"value": 4, "unit": "mL"}
